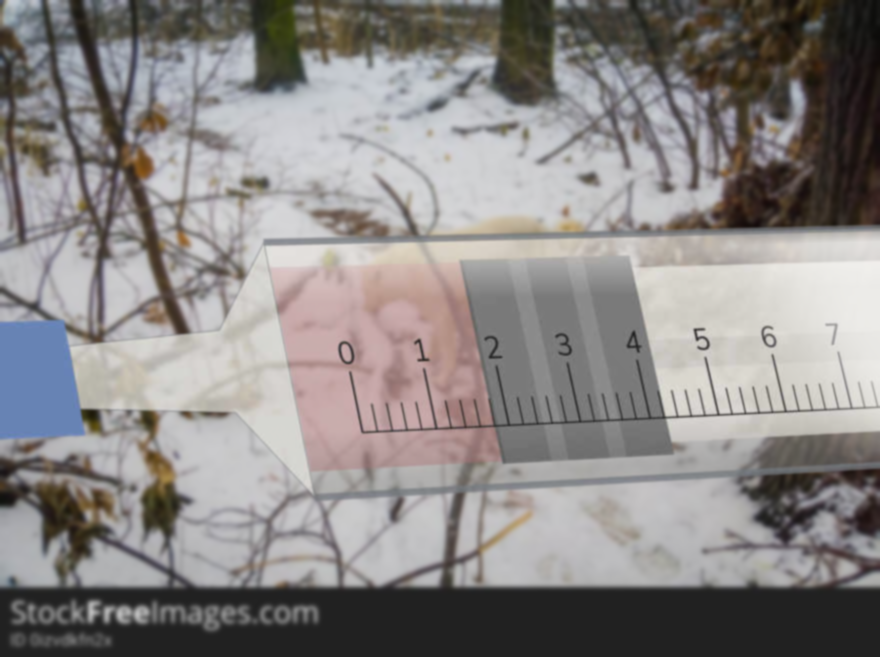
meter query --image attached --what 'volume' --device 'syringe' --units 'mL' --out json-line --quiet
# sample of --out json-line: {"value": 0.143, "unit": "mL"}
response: {"value": 1.8, "unit": "mL"}
